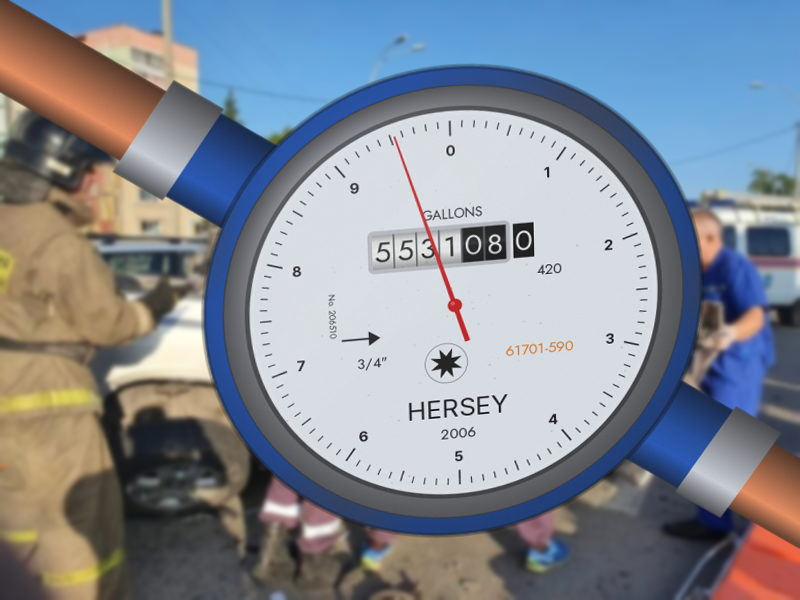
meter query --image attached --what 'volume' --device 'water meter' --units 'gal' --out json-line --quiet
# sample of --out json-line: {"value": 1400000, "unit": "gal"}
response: {"value": 5531079.5, "unit": "gal"}
